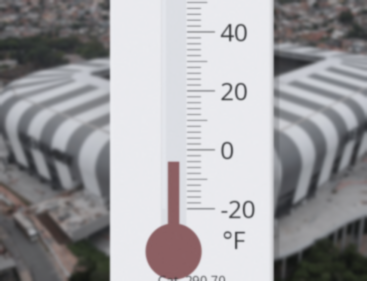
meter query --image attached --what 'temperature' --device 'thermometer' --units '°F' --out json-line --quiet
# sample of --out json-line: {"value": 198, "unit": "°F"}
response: {"value": -4, "unit": "°F"}
